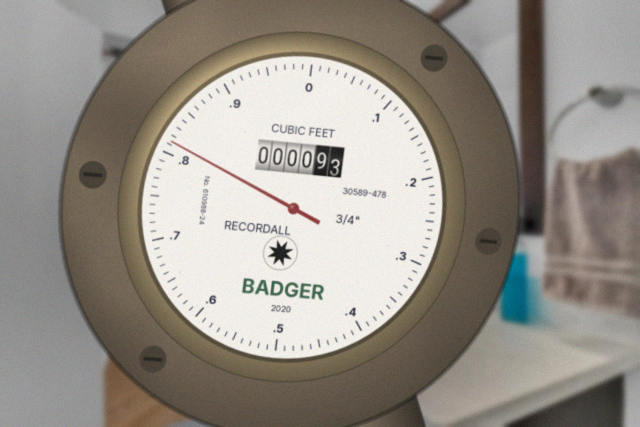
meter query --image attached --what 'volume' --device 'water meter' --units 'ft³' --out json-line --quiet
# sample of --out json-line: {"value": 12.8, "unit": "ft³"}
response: {"value": 92.81, "unit": "ft³"}
